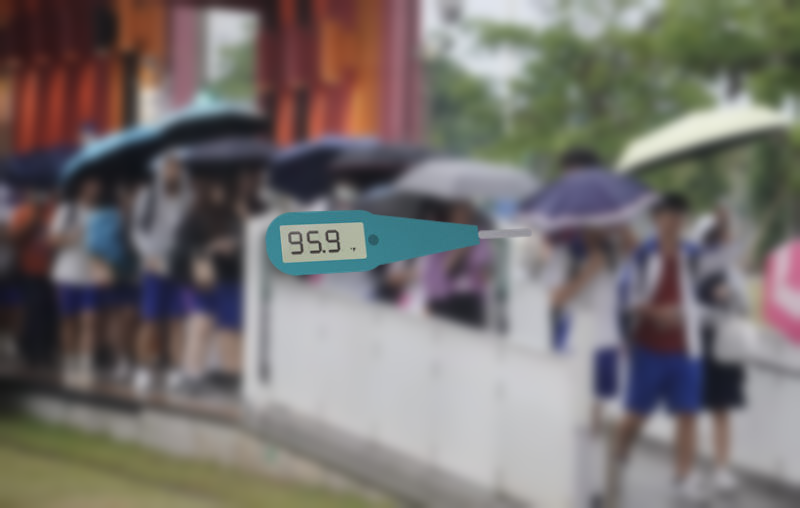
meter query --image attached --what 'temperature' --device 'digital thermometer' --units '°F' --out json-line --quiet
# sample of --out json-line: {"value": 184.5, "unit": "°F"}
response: {"value": 95.9, "unit": "°F"}
